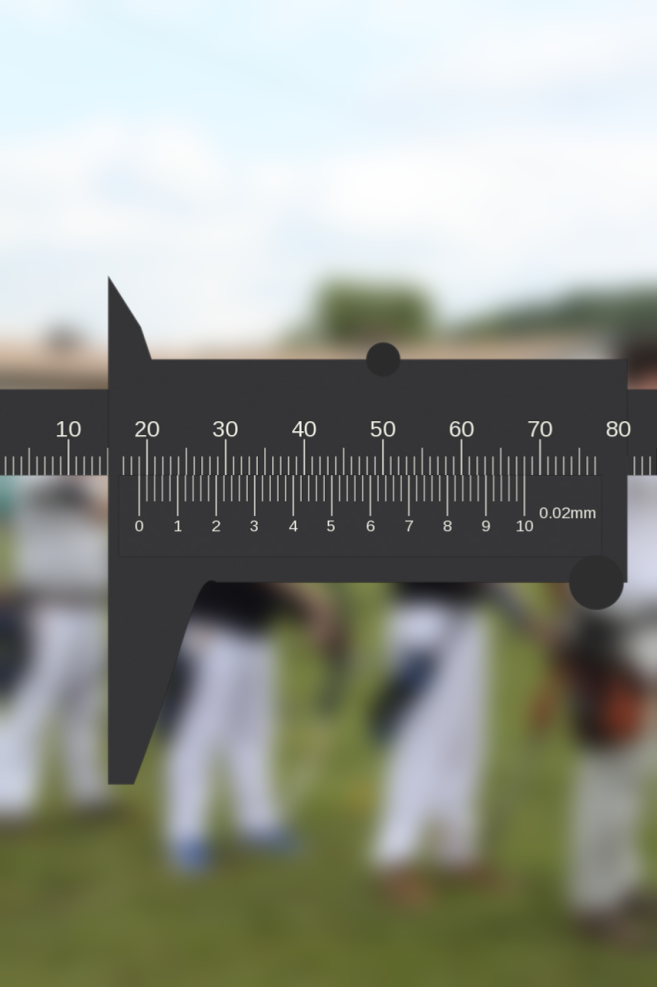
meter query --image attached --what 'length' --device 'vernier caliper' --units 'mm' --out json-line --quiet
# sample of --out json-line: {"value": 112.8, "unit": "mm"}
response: {"value": 19.0, "unit": "mm"}
